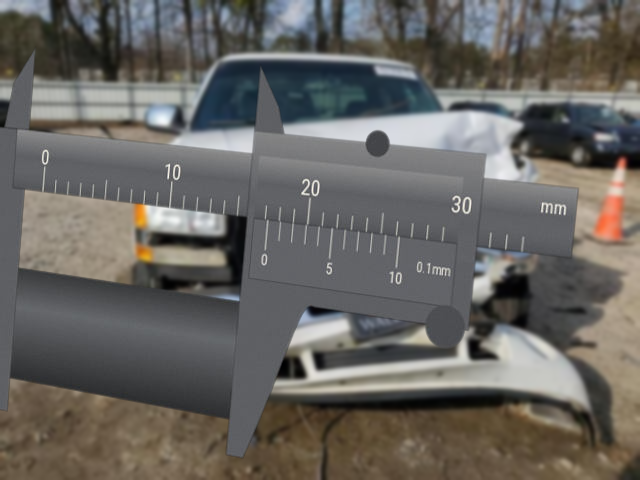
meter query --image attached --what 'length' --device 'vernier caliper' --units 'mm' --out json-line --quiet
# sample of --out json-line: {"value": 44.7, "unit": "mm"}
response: {"value": 17.2, "unit": "mm"}
